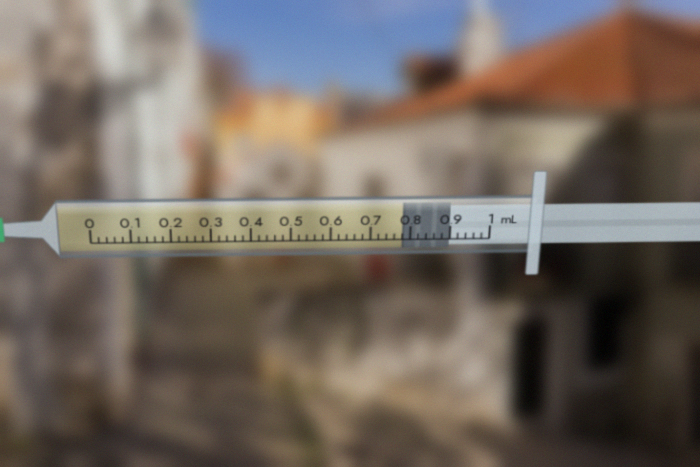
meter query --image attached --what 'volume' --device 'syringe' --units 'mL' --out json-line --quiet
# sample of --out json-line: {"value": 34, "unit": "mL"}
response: {"value": 0.78, "unit": "mL"}
